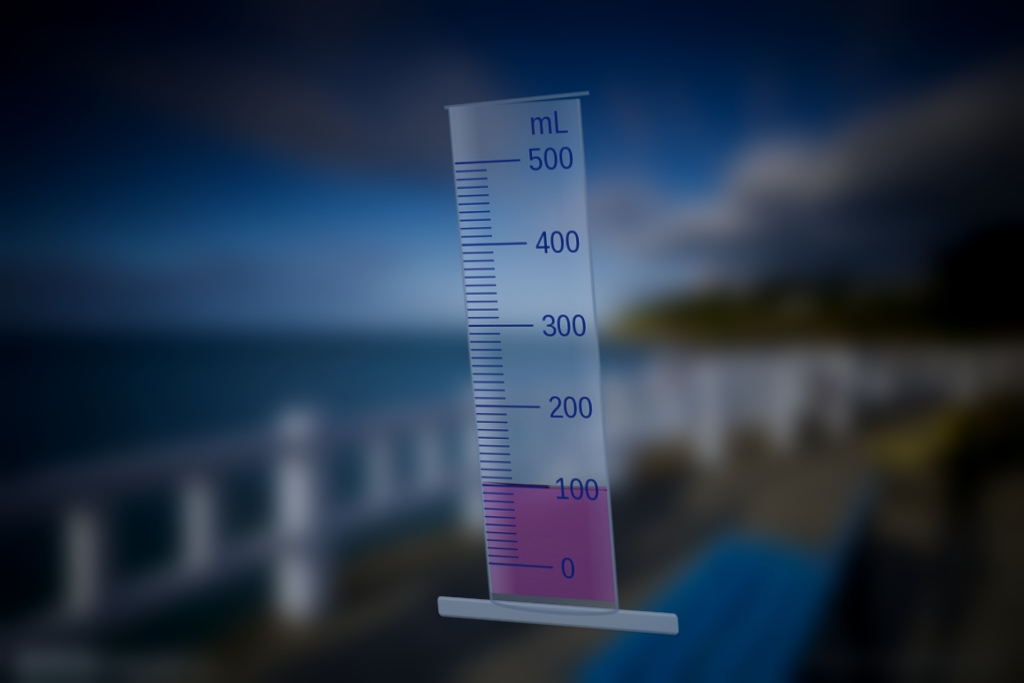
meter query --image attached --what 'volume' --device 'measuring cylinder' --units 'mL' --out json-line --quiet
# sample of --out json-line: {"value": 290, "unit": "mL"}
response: {"value": 100, "unit": "mL"}
